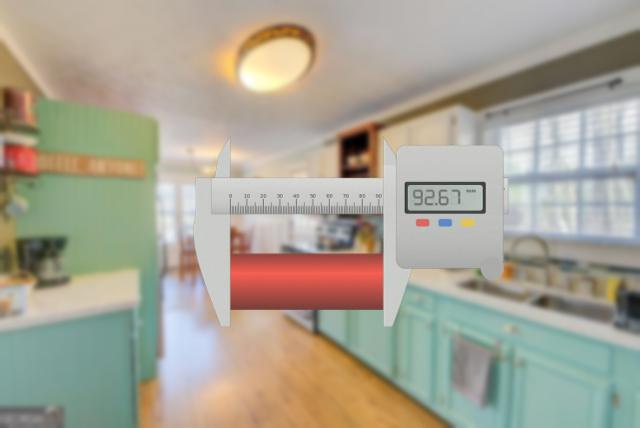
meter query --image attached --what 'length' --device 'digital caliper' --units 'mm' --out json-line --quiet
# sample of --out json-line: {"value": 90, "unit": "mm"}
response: {"value": 92.67, "unit": "mm"}
